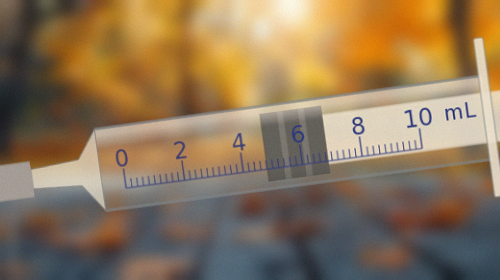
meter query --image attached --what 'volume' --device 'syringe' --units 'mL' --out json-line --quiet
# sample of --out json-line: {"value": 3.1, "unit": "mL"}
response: {"value": 4.8, "unit": "mL"}
